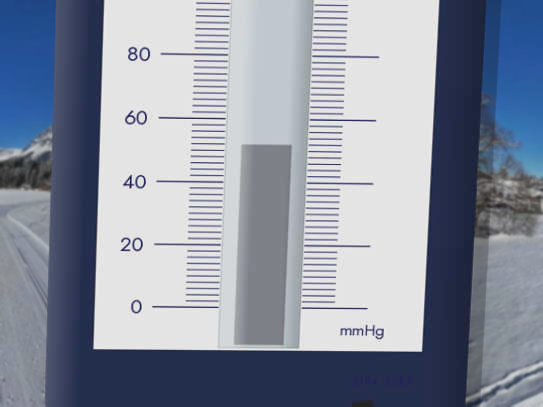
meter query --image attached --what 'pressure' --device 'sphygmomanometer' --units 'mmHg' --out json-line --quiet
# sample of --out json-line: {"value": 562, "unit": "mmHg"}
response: {"value": 52, "unit": "mmHg"}
